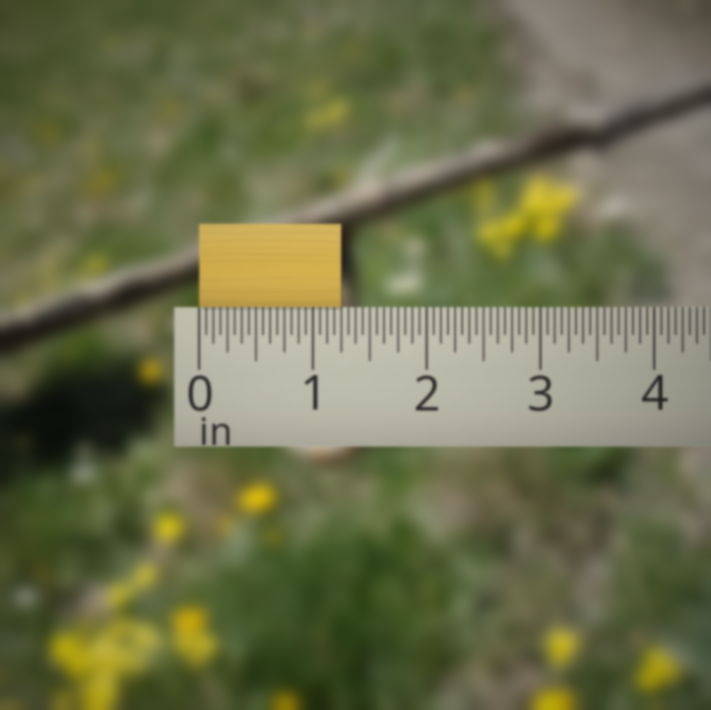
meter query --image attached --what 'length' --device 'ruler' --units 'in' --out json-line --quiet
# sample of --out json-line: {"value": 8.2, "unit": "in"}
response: {"value": 1.25, "unit": "in"}
